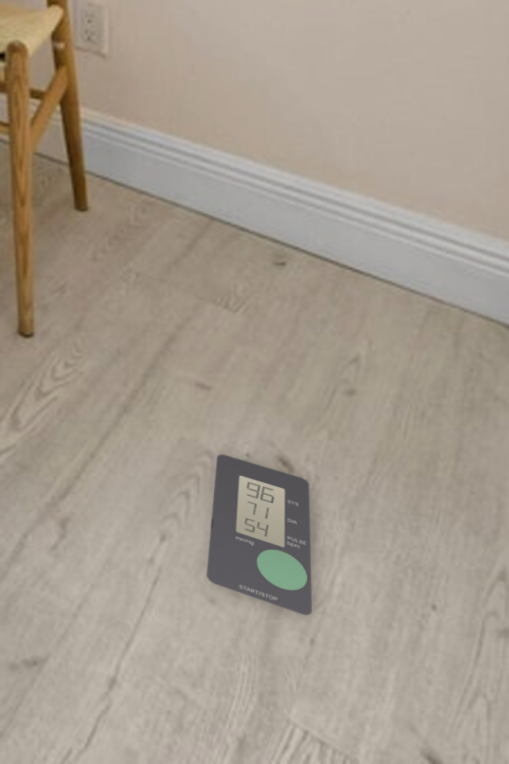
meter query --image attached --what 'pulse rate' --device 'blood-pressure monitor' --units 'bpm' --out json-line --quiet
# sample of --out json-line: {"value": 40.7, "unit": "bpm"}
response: {"value": 54, "unit": "bpm"}
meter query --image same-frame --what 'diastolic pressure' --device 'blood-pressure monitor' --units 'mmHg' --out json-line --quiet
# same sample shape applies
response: {"value": 71, "unit": "mmHg"}
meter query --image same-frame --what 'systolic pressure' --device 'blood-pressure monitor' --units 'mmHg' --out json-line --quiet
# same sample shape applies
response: {"value": 96, "unit": "mmHg"}
